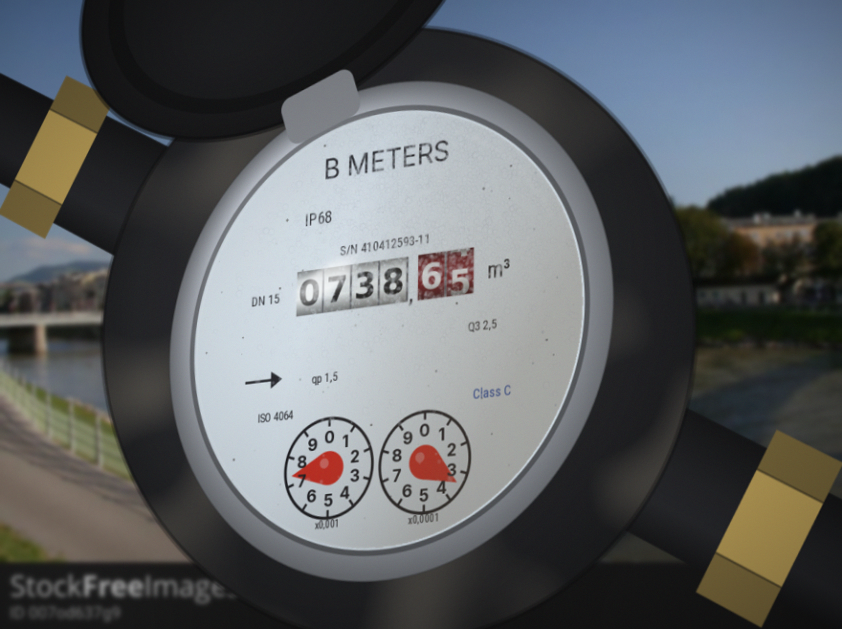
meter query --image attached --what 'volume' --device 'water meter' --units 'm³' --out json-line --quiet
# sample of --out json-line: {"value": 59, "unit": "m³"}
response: {"value": 738.6473, "unit": "m³"}
